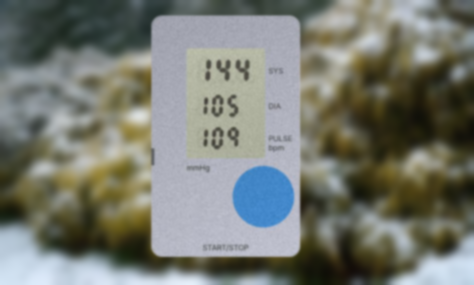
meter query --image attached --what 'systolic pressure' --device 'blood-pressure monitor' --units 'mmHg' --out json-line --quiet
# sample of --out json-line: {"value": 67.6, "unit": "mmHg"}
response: {"value": 144, "unit": "mmHg"}
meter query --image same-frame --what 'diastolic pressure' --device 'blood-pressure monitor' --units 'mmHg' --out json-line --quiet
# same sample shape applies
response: {"value": 105, "unit": "mmHg"}
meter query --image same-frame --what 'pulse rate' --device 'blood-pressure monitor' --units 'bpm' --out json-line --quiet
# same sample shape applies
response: {"value": 109, "unit": "bpm"}
